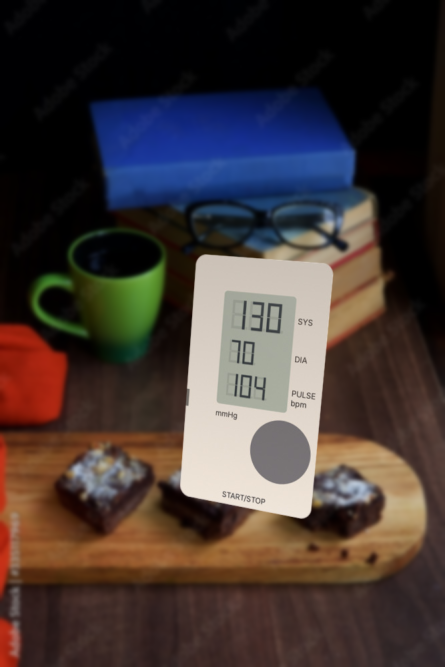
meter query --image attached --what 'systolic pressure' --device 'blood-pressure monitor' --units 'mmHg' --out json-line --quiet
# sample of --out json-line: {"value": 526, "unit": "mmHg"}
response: {"value": 130, "unit": "mmHg"}
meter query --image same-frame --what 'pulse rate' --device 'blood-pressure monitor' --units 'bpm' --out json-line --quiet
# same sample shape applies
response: {"value": 104, "unit": "bpm"}
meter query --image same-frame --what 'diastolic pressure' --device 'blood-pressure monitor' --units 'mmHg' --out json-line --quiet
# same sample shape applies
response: {"value": 70, "unit": "mmHg"}
